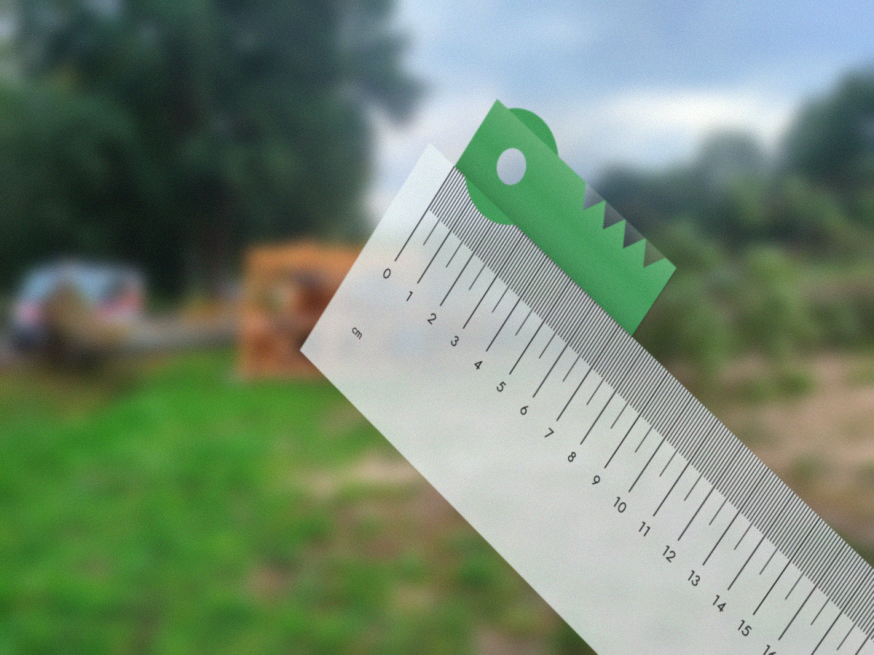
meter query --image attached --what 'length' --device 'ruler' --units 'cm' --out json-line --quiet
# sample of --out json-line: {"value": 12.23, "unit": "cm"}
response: {"value": 7.5, "unit": "cm"}
